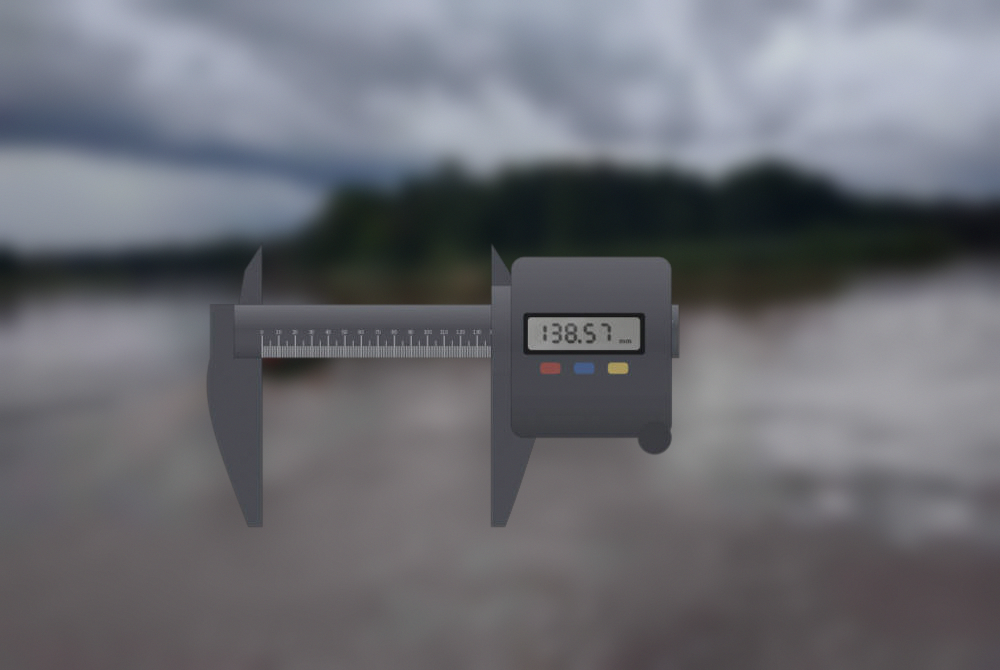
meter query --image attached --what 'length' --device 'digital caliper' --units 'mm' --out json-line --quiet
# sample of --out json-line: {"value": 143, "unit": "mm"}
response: {"value": 138.57, "unit": "mm"}
